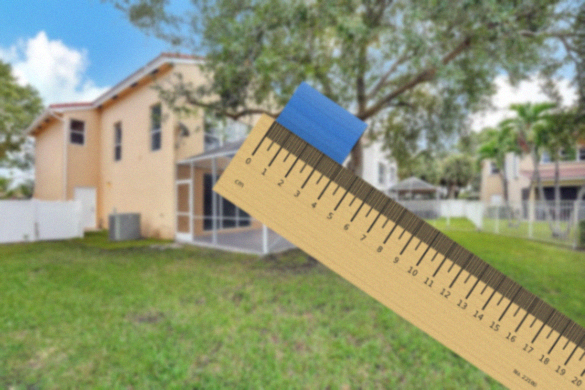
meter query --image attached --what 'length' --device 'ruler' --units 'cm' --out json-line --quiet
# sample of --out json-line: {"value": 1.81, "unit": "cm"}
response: {"value": 4, "unit": "cm"}
